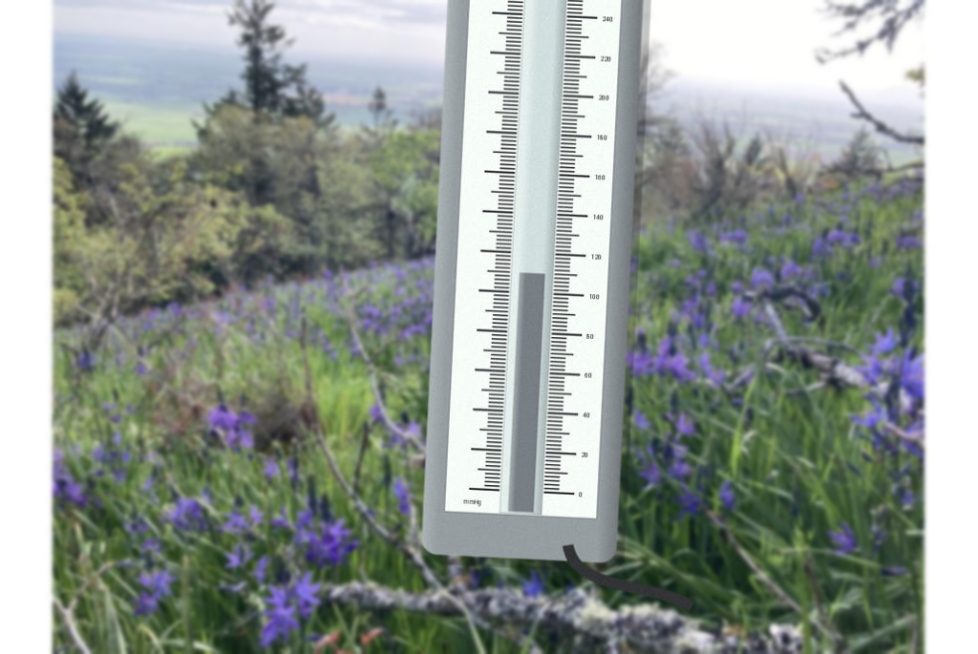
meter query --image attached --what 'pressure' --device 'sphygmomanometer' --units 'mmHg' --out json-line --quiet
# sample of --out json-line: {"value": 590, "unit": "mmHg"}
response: {"value": 110, "unit": "mmHg"}
